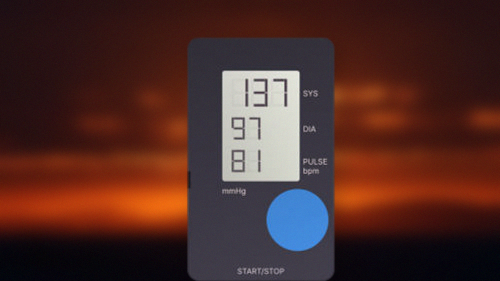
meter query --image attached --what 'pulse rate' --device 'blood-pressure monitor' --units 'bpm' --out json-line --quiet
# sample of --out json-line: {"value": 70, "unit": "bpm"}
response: {"value": 81, "unit": "bpm"}
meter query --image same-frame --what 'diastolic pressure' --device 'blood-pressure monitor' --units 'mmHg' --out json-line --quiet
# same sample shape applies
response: {"value": 97, "unit": "mmHg"}
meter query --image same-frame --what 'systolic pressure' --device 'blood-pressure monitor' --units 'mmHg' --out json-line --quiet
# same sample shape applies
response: {"value": 137, "unit": "mmHg"}
